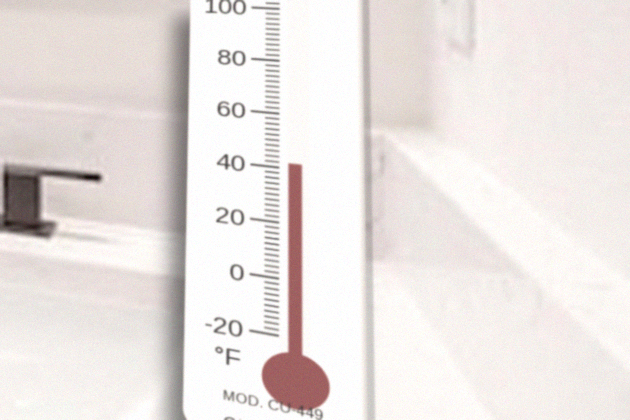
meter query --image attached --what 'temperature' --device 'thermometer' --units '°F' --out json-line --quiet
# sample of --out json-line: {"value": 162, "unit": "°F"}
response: {"value": 42, "unit": "°F"}
